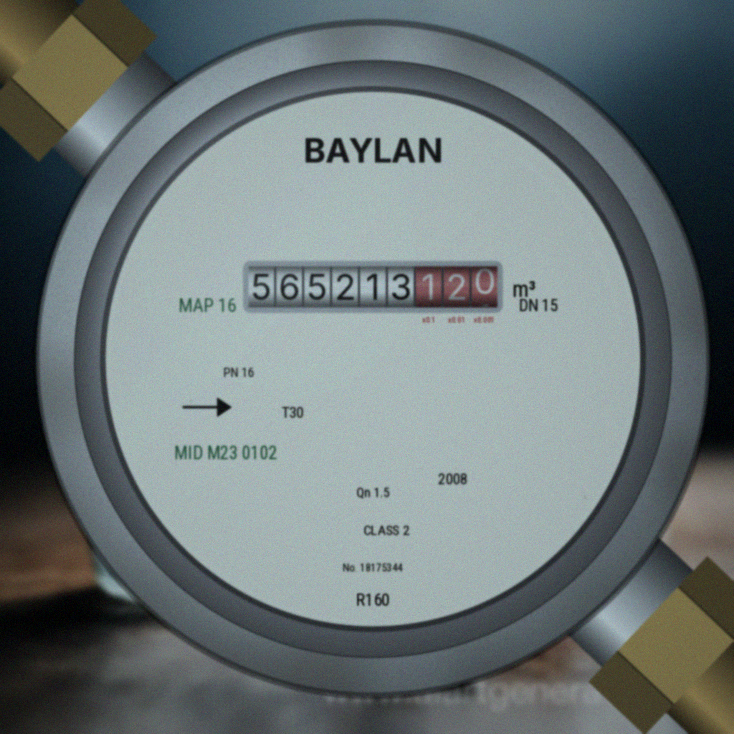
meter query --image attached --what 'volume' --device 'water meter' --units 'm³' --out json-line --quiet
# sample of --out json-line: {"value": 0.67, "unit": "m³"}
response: {"value": 565213.120, "unit": "m³"}
